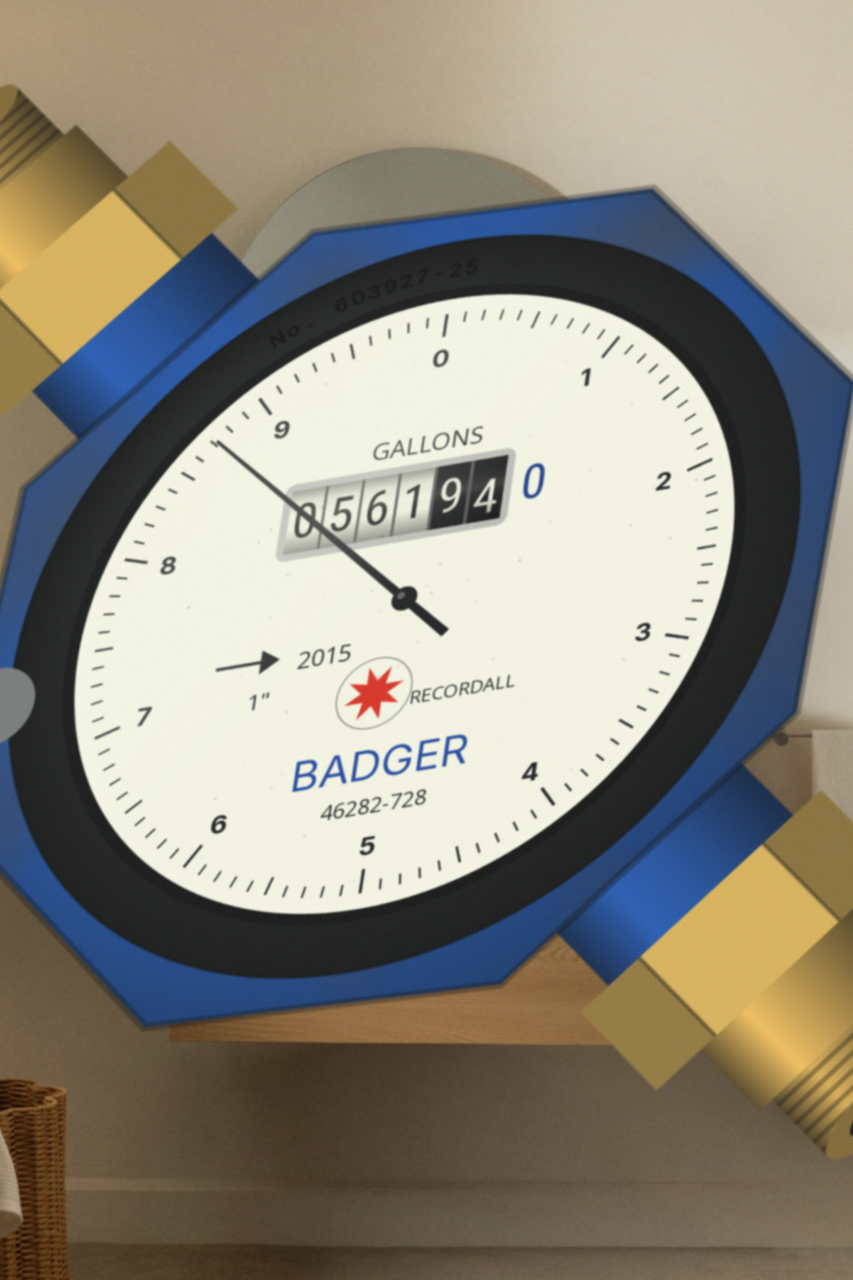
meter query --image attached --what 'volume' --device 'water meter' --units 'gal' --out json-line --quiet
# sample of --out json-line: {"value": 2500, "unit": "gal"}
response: {"value": 561938.7, "unit": "gal"}
